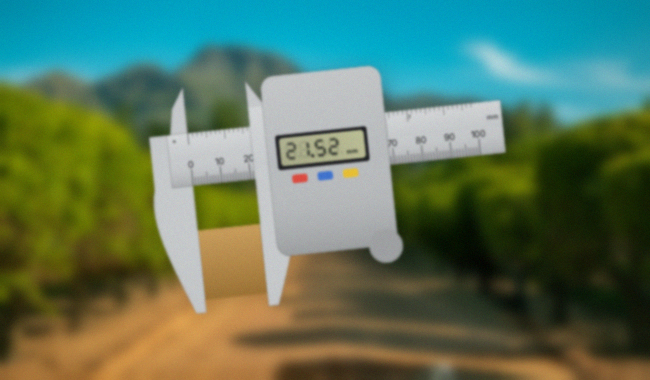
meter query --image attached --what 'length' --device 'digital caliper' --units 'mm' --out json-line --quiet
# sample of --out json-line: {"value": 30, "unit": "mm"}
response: {"value": 21.52, "unit": "mm"}
